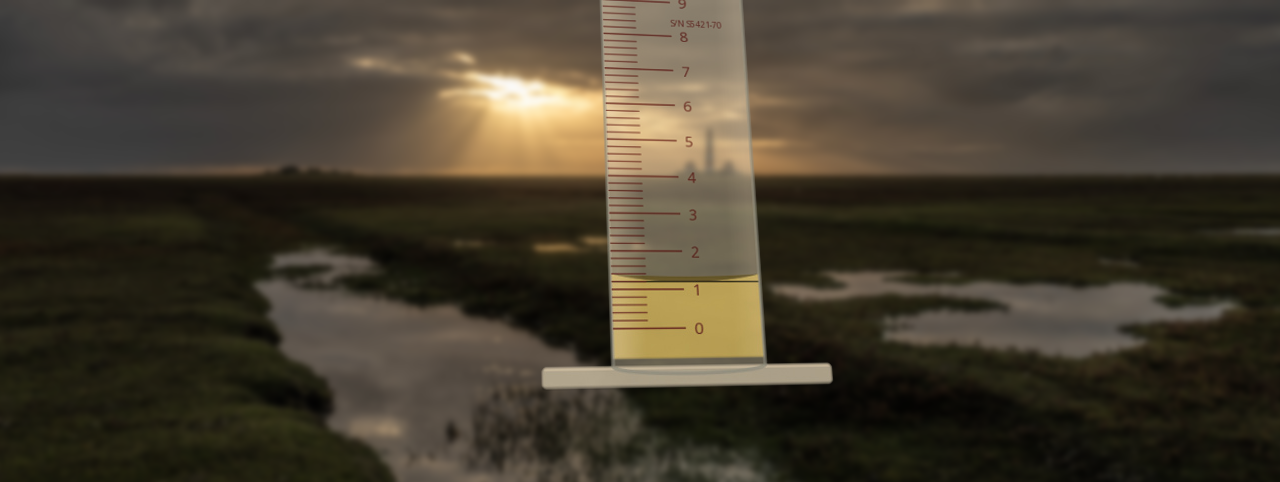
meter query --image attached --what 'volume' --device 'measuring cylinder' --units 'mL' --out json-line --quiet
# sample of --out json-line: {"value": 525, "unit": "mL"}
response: {"value": 1.2, "unit": "mL"}
